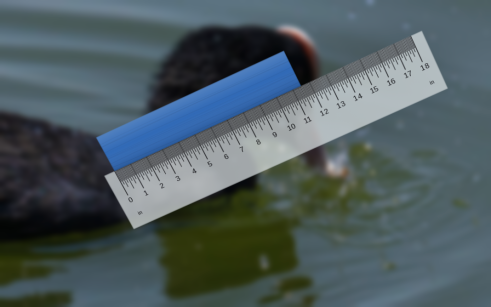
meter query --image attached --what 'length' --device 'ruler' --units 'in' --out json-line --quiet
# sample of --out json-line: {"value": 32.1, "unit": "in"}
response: {"value": 11.5, "unit": "in"}
